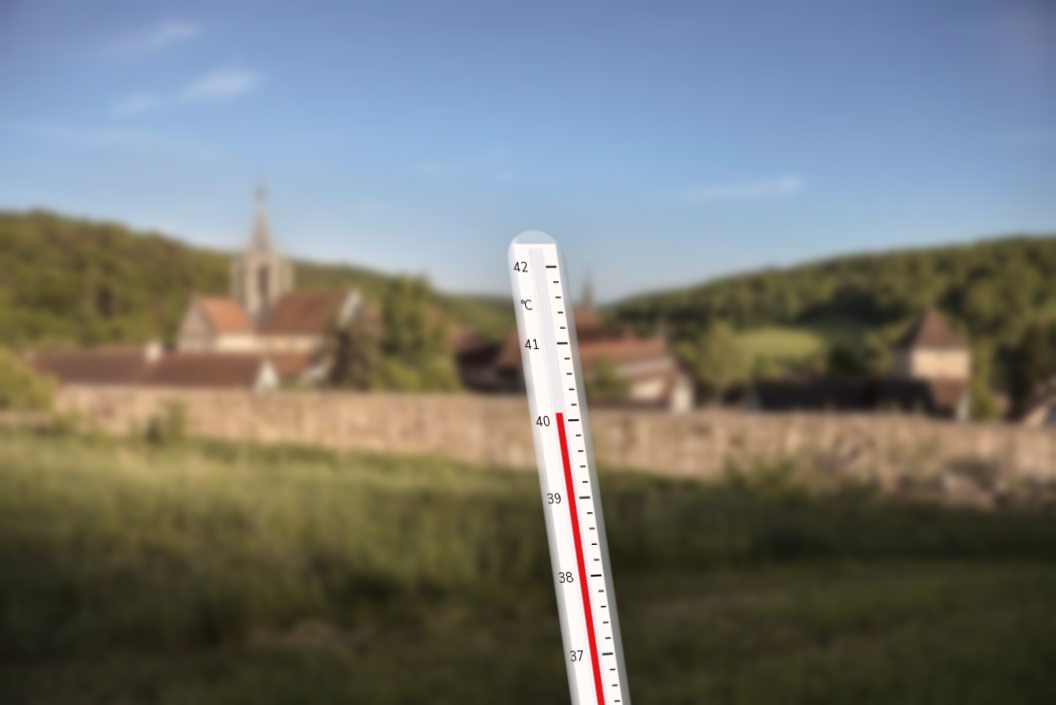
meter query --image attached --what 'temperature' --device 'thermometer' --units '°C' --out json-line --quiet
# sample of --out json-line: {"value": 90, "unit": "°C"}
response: {"value": 40.1, "unit": "°C"}
